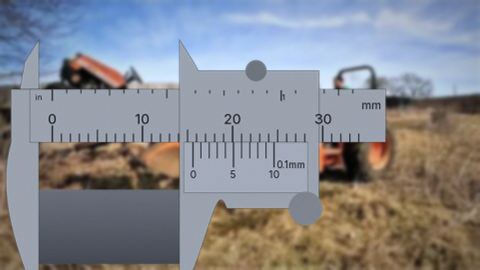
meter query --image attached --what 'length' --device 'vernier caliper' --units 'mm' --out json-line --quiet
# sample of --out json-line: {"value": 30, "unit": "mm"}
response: {"value": 15.6, "unit": "mm"}
